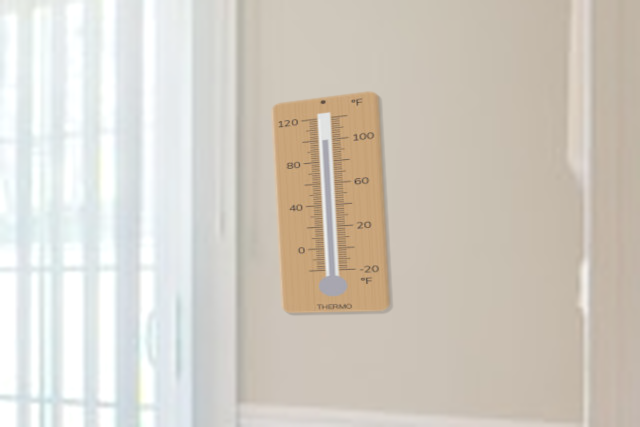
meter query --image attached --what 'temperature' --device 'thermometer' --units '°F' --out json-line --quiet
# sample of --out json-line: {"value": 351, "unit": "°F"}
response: {"value": 100, "unit": "°F"}
